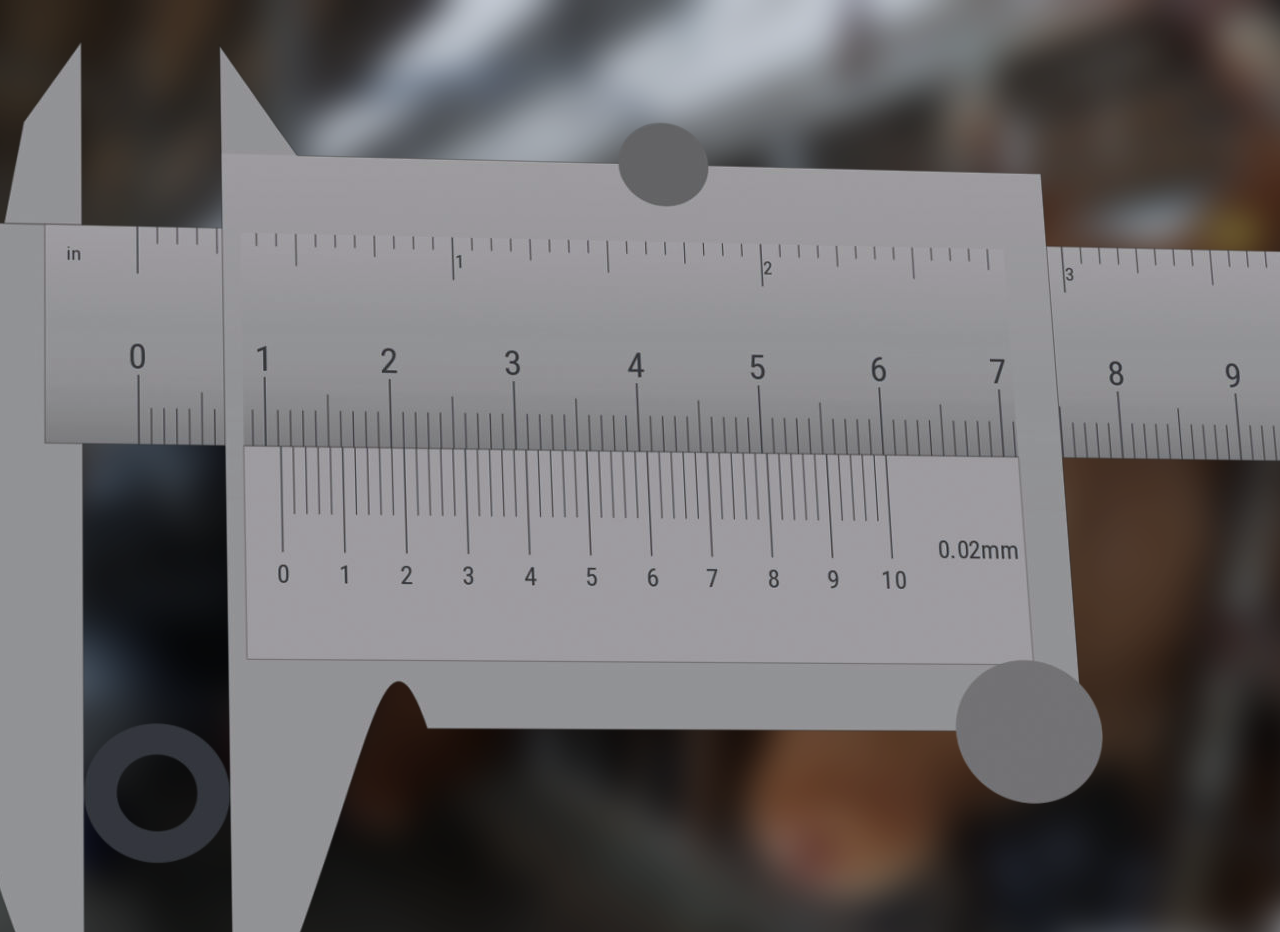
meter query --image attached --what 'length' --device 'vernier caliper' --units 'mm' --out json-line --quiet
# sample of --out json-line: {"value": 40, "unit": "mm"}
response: {"value": 11.2, "unit": "mm"}
